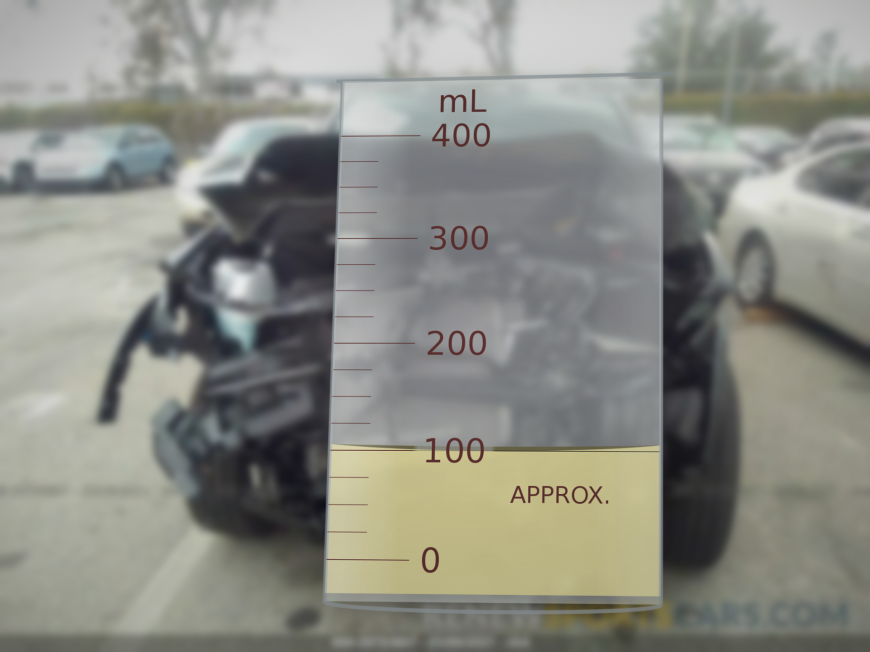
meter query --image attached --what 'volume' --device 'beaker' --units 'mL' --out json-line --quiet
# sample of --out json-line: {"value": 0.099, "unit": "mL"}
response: {"value": 100, "unit": "mL"}
